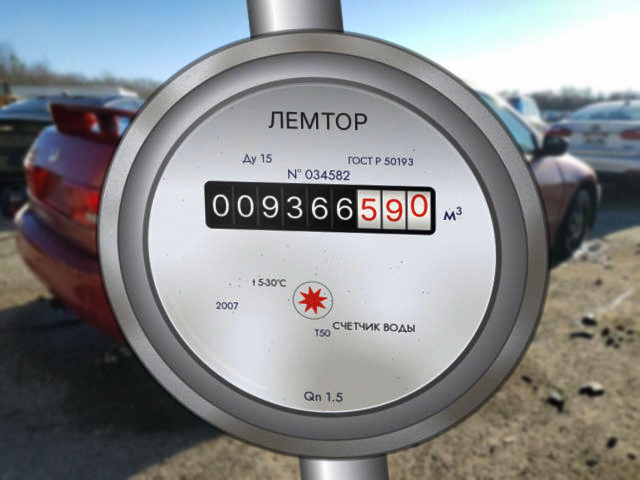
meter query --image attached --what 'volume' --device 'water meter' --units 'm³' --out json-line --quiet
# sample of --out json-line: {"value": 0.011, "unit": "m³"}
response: {"value": 9366.590, "unit": "m³"}
